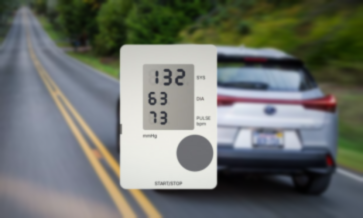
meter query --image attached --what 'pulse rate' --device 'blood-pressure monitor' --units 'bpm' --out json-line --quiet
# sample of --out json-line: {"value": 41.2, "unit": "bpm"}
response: {"value": 73, "unit": "bpm"}
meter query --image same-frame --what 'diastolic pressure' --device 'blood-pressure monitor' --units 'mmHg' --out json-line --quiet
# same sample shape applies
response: {"value": 63, "unit": "mmHg"}
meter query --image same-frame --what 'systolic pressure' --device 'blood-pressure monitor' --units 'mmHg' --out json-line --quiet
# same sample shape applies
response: {"value": 132, "unit": "mmHg"}
